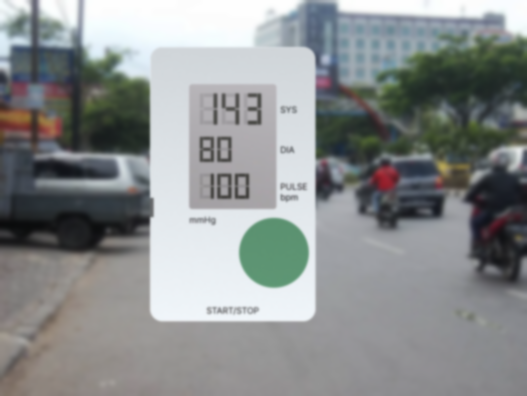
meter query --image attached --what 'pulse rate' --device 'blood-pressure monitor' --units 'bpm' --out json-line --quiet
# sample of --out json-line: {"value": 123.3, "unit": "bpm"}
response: {"value": 100, "unit": "bpm"}
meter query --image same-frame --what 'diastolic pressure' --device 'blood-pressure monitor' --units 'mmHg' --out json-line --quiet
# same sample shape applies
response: {"value": 80, "unit": "mmHg"}
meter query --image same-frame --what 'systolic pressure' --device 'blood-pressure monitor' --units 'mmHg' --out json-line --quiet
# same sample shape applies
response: {"value": 143, "unit": "mmHg"}
